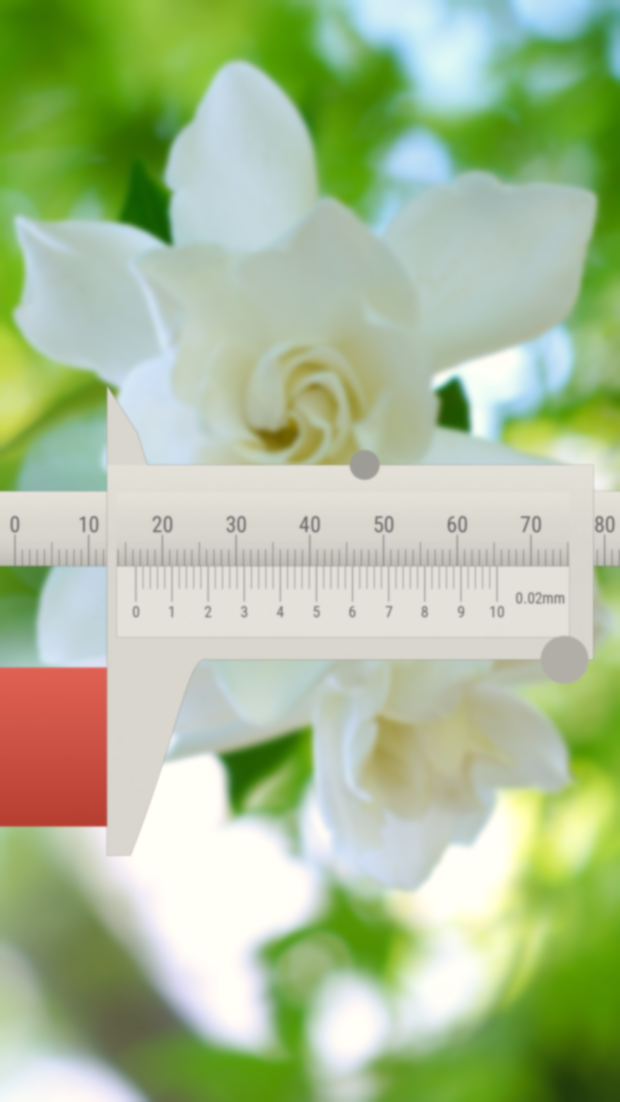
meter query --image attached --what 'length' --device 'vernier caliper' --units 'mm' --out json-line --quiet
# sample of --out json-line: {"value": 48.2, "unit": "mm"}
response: {"value": 16.4, "unit": "mm"}
